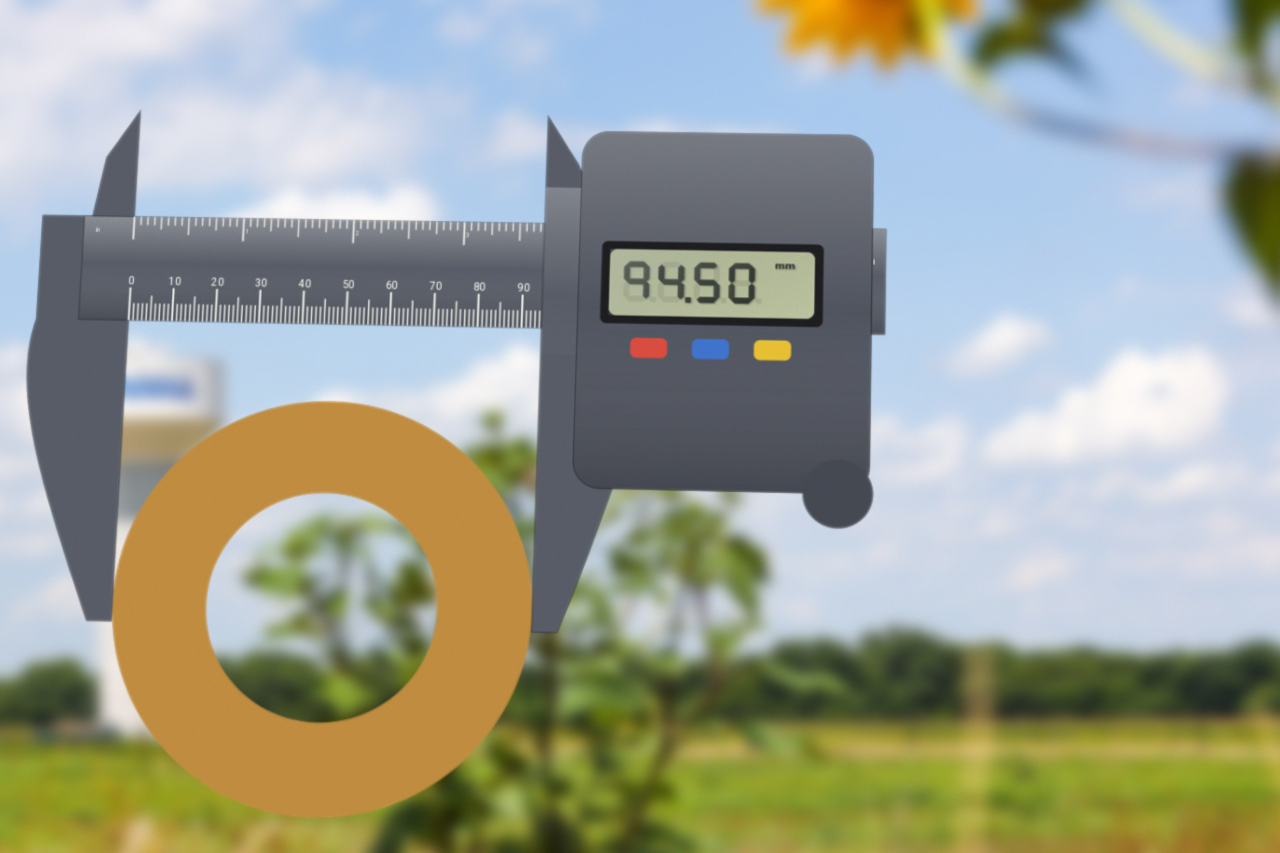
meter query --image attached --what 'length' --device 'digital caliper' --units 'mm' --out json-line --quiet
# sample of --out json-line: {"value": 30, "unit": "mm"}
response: {"value": 94.50, "unit": "mm"}
